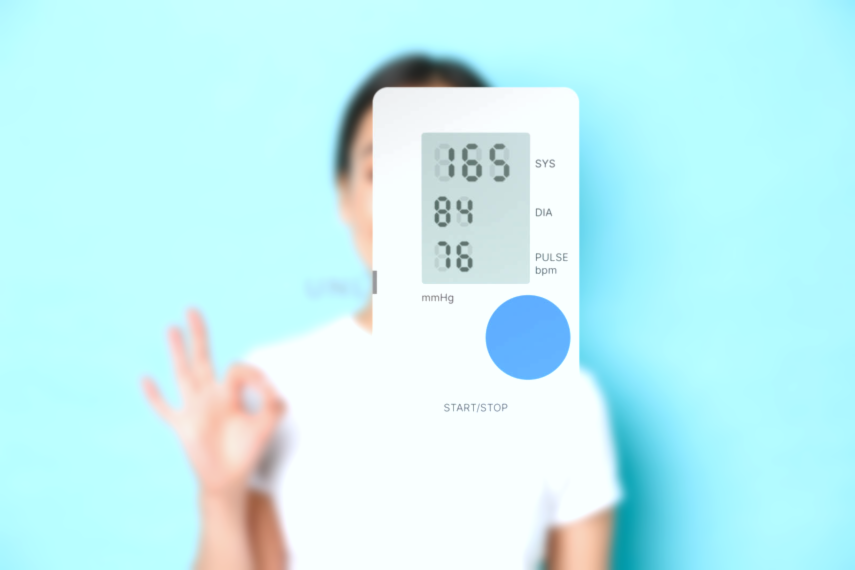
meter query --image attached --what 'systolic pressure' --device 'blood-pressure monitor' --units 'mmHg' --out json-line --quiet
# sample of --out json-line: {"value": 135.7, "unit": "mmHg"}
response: {"value": 165, "unit": "mmHg"}
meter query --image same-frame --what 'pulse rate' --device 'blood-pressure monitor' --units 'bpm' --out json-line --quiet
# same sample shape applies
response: {"value": 76, "unit": "bpm"}
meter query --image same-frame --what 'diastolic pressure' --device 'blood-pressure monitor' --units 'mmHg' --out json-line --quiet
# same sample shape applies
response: {"value": 84, "unit": "mmHg"}
